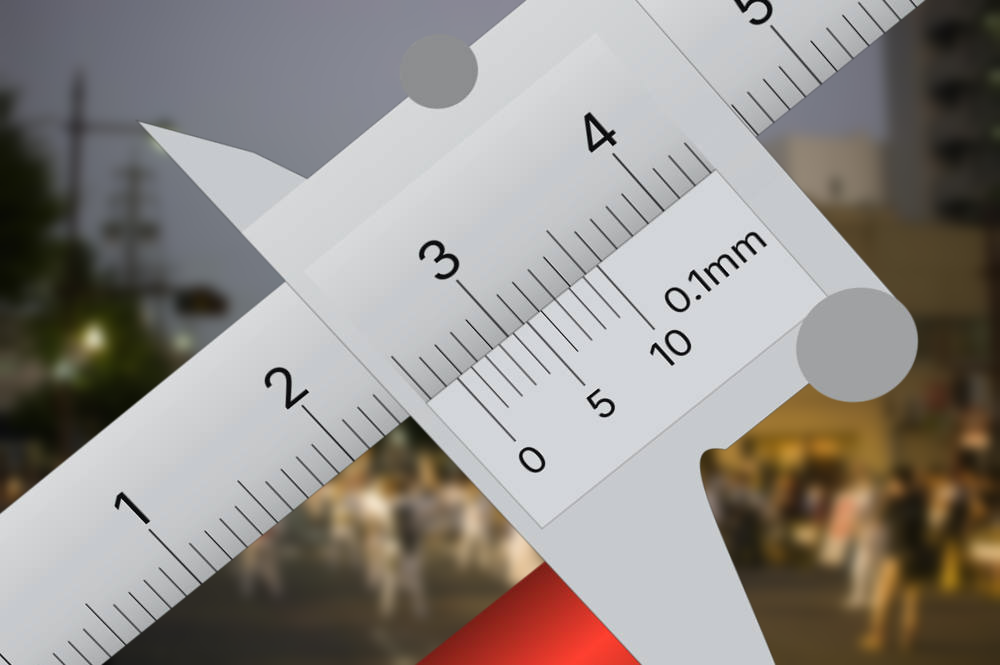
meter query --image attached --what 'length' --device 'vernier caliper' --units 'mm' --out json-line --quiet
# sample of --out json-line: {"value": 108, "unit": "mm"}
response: {"value": 26.7, "unit": "mm"}
